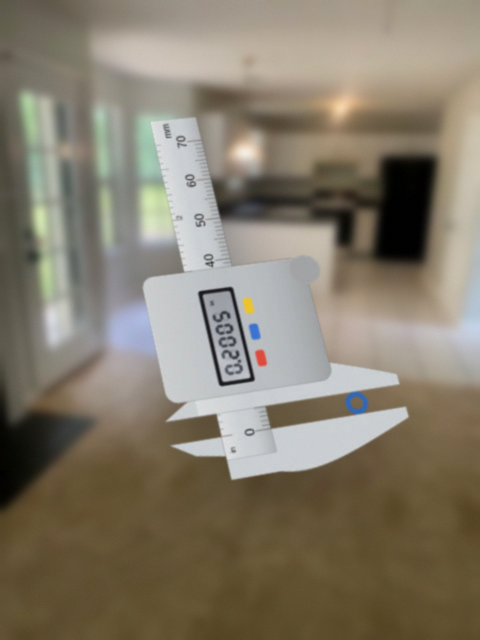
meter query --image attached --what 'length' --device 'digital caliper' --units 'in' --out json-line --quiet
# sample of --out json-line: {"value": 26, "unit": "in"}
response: {"value": 0.2005, "unit": "in"}
